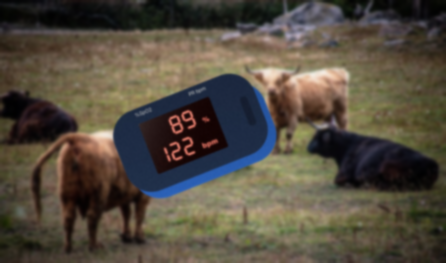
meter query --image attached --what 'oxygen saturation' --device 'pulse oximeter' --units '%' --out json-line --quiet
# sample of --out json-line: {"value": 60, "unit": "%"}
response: {"value": 89, "unit": "%"}
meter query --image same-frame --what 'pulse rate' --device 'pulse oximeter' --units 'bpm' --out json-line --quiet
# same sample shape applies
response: {"value": 122, "unit": "bpm"}
